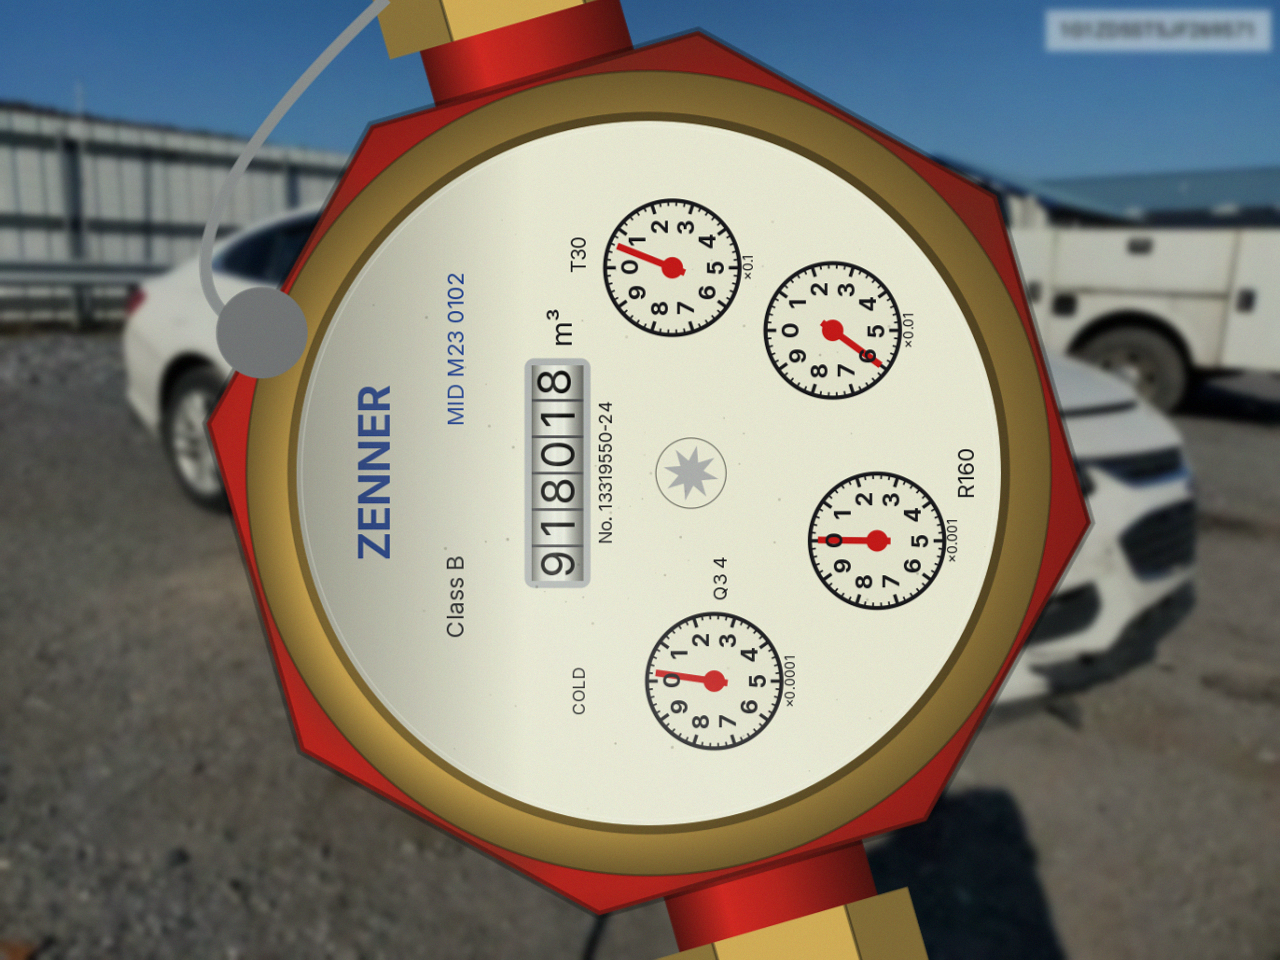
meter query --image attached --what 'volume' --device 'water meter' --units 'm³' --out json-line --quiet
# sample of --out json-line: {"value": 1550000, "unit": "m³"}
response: {"value": 918018.0600, "unit": "m³"}
